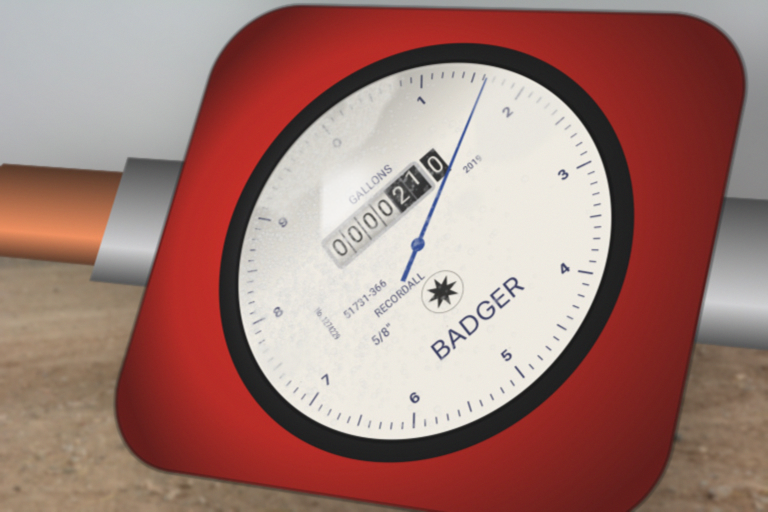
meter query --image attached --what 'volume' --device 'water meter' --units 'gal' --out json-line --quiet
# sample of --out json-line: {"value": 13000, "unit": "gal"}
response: {"value": 211.6, "unit": "gal"}
